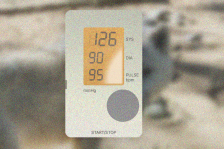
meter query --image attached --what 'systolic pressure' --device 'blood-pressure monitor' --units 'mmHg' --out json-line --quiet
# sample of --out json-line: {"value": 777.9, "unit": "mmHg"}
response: {"value": 126, "unit": "mmHg"}
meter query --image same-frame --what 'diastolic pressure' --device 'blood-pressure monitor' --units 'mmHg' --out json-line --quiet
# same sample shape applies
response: {"value": 90, "unit": "mmHg"}
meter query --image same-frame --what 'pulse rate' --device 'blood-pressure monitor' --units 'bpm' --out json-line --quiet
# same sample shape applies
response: {"value": 95, "unit": "bpm"}
